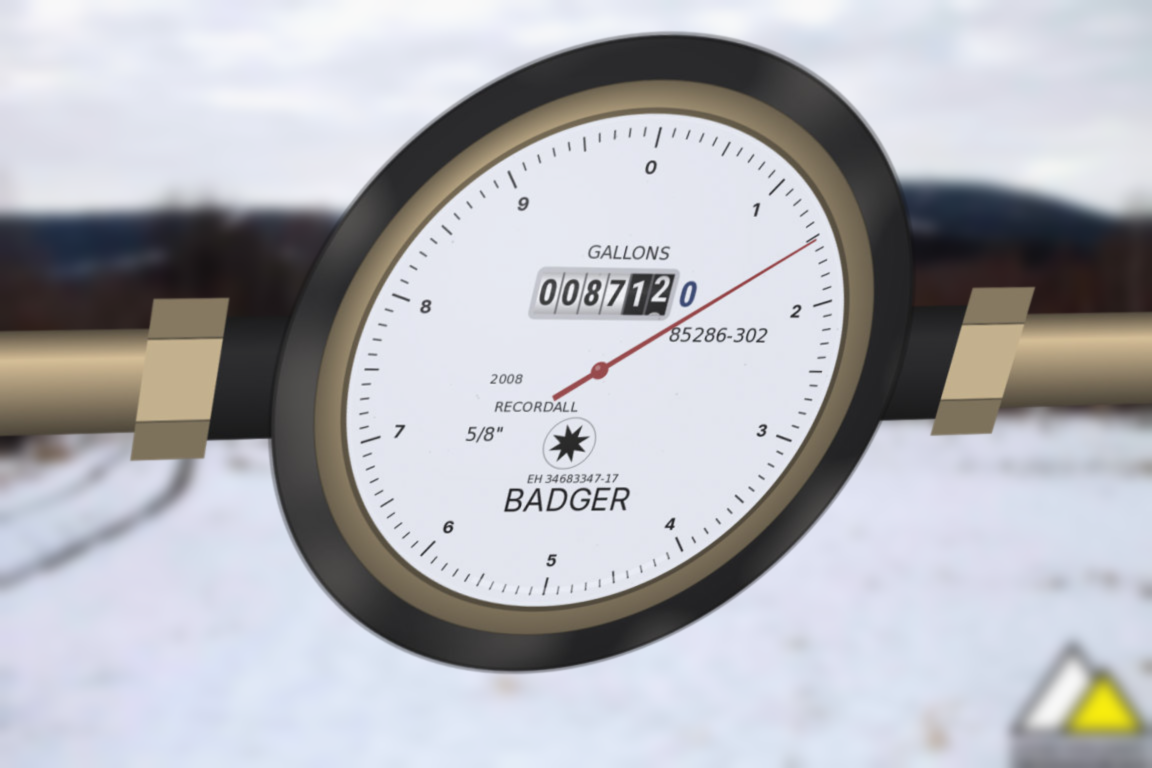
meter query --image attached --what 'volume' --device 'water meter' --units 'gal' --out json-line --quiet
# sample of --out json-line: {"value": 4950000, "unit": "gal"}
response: {"value": 87121.5, "unit": "gal"}
